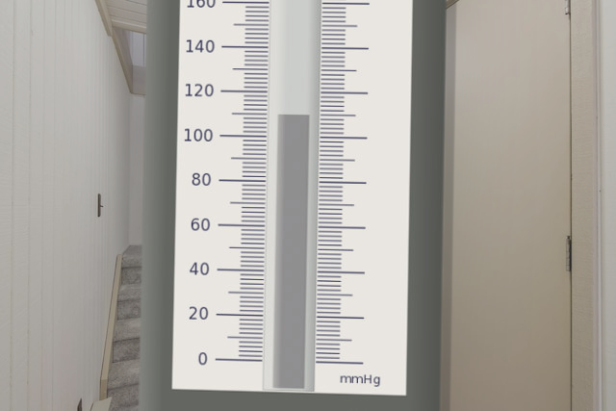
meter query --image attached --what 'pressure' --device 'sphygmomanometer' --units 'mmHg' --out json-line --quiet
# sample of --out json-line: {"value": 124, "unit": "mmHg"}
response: {"value": 110, "unit": "mmHg"}
